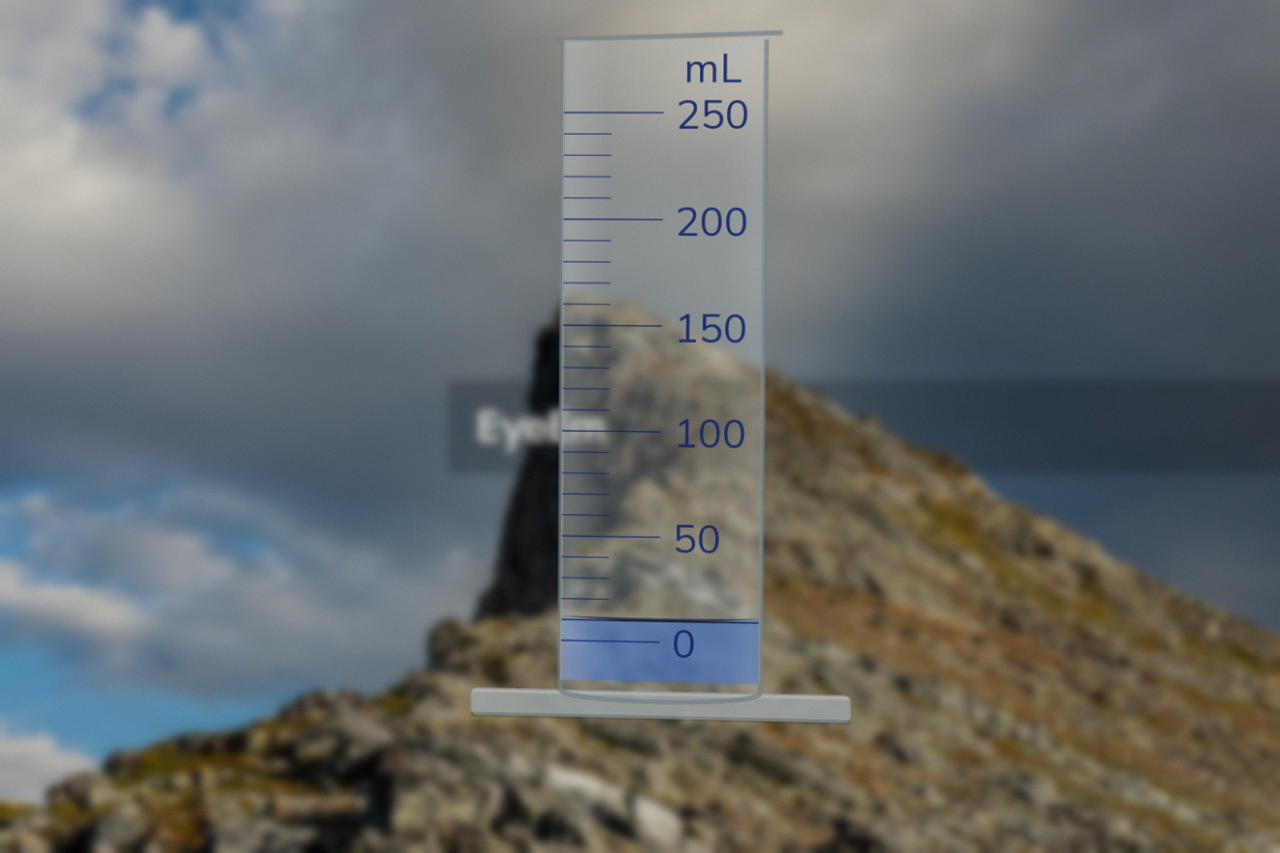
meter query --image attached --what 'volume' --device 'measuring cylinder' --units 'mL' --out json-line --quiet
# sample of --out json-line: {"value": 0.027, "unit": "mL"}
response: {"value": 10, "unit": "mL"}
